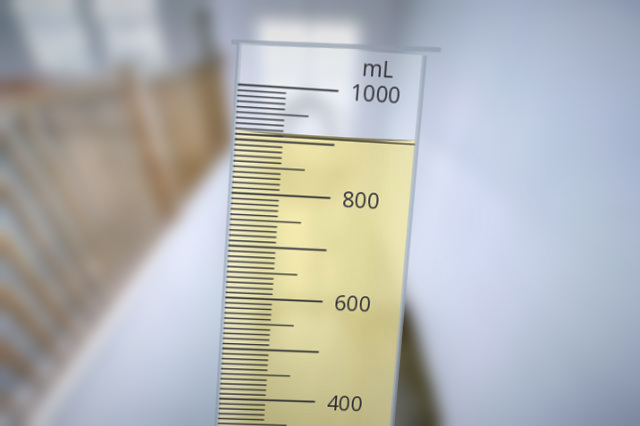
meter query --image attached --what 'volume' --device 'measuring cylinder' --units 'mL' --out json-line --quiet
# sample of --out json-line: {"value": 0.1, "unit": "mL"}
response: {"value": 910, "unit": "mL"}
